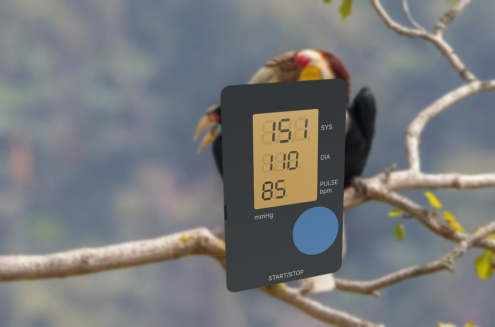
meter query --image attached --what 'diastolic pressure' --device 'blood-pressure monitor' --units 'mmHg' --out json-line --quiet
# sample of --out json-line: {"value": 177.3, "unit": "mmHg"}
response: {"value": 110, "unit": "mmHg"}
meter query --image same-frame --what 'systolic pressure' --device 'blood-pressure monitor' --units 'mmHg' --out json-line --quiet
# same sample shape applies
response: {"value": 151, "unit": "mmHg"}
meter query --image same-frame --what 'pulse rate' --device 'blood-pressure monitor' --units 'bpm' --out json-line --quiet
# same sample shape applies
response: {"value": 85, "unit": "bpm"}
